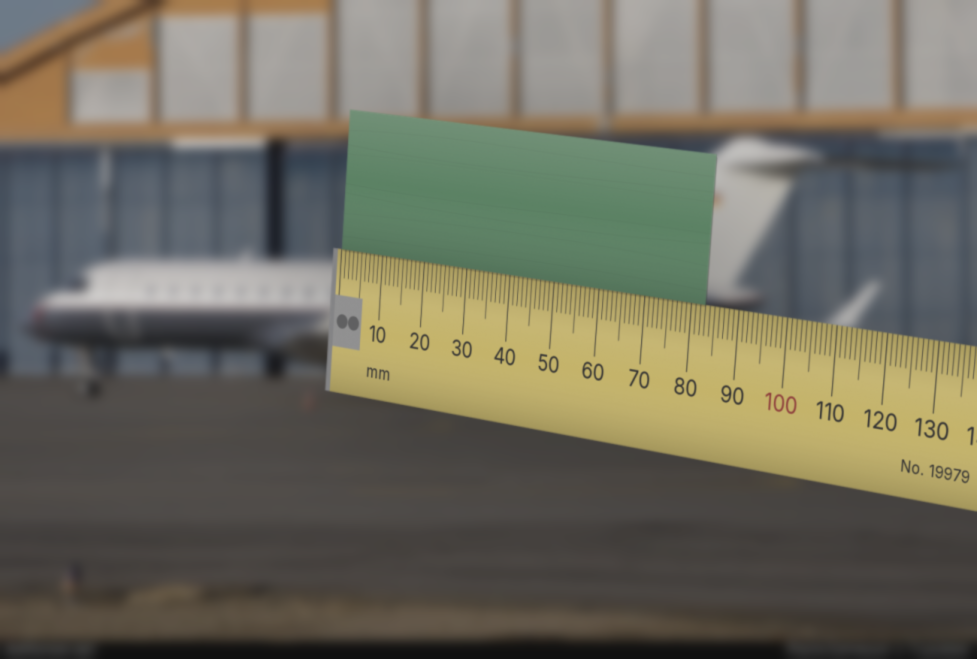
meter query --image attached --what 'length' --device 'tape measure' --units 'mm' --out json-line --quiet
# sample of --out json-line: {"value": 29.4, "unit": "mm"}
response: {"value": 83, "unit": "mm"}
